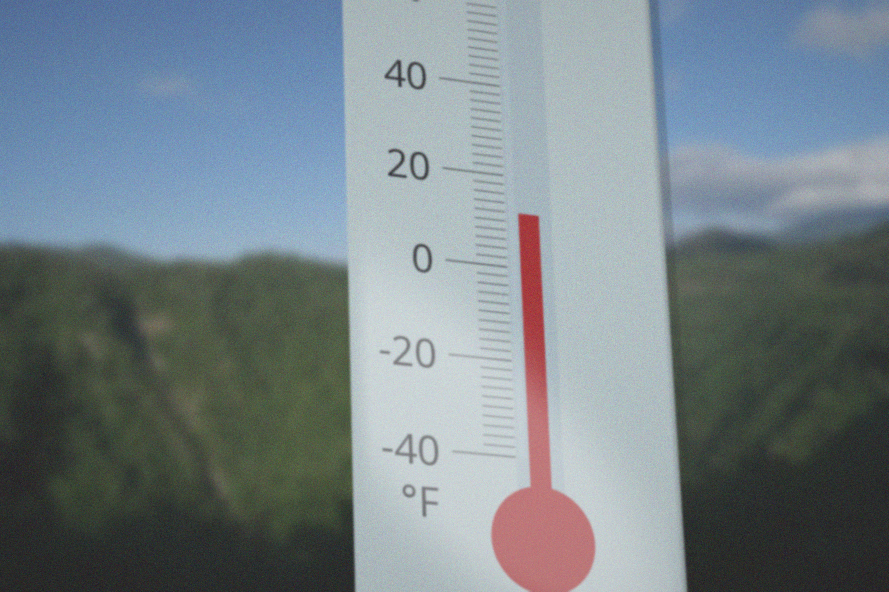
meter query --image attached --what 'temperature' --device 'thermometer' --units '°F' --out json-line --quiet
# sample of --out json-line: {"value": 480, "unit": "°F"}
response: {"value": 12, "unit": "°F"}
